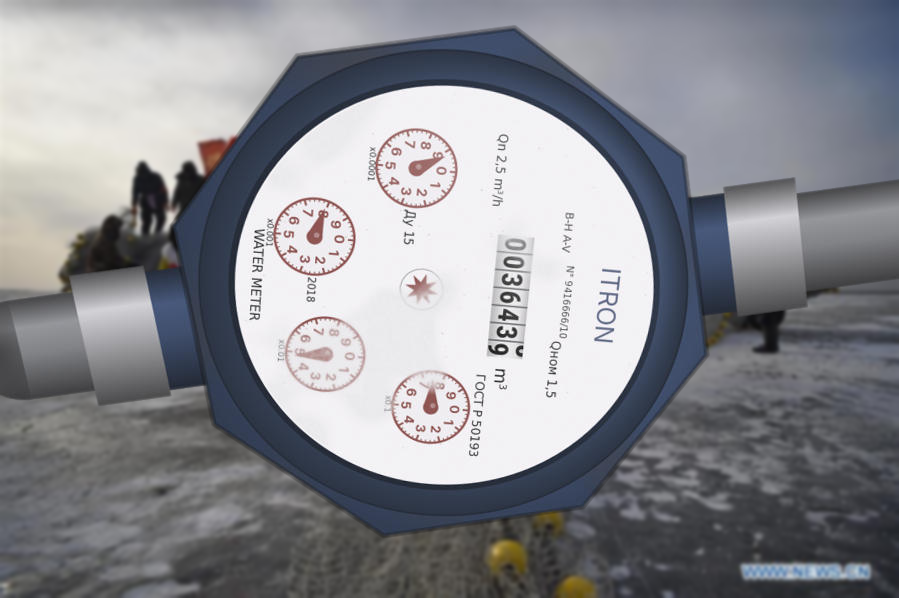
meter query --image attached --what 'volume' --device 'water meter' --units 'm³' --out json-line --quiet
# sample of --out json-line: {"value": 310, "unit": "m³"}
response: {"value": 36438.7479, "unit": "m³"}
